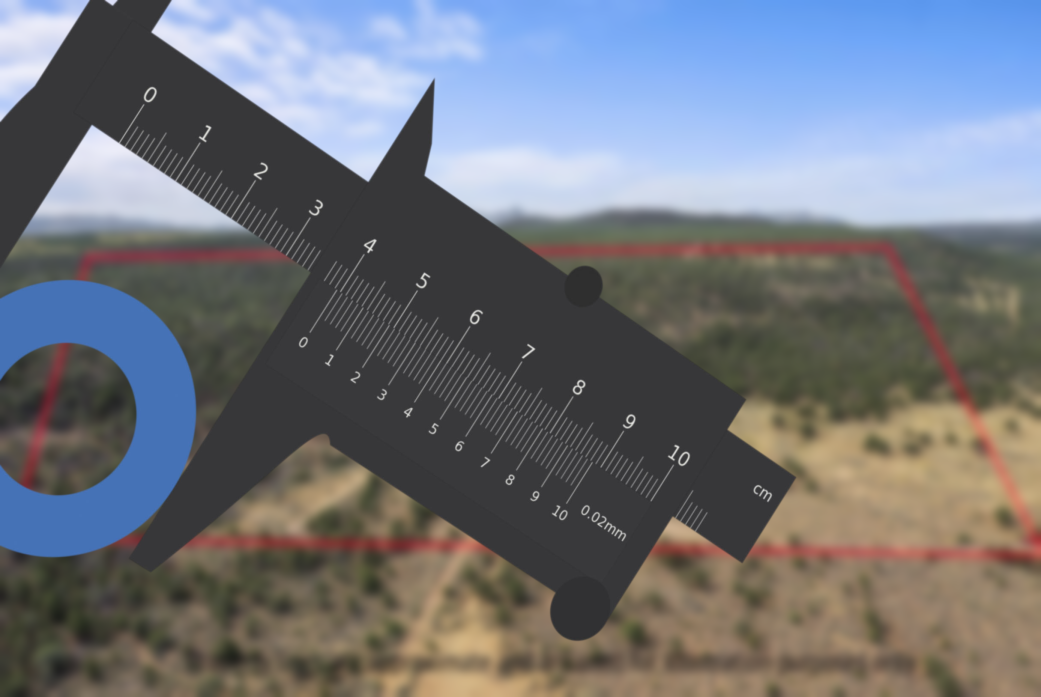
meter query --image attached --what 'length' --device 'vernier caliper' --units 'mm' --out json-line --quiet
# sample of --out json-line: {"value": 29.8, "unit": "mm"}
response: {"value": 39.4, "unit": "mm"}
